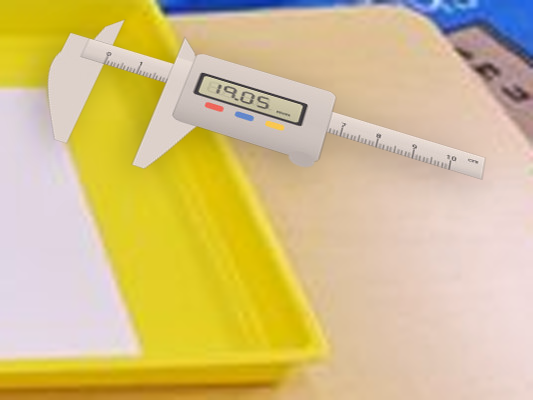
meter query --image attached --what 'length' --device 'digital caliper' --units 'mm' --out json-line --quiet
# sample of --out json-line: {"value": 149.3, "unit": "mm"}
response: {"value": 19.05, "unit": "mm"}
